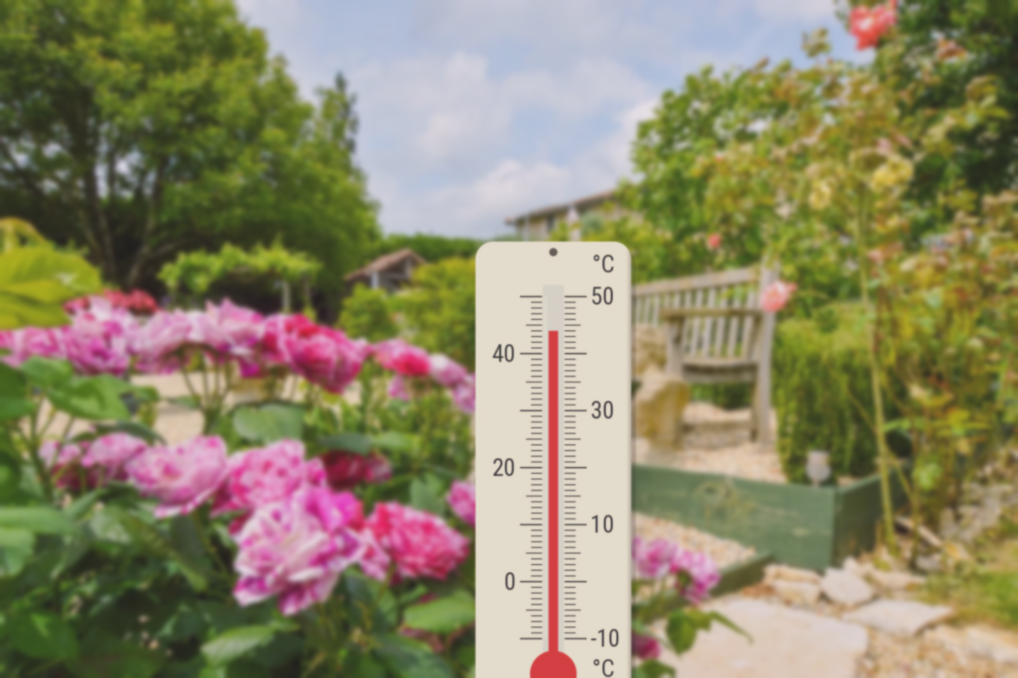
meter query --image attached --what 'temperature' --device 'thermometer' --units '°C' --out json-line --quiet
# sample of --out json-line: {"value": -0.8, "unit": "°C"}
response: {"value": 44, "unit": "°C"}
